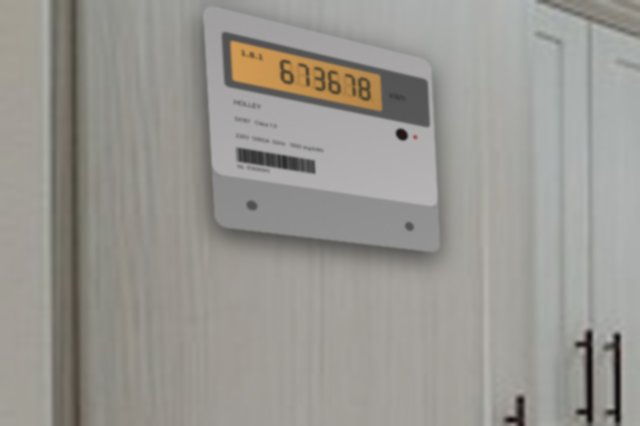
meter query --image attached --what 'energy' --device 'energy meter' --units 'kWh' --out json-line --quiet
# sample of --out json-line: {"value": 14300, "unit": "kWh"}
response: {"value": 673678, "unit": "kWh"}
